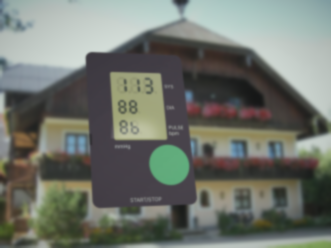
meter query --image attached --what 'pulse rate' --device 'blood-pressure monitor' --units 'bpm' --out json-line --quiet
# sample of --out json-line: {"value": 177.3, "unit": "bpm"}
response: {"value": 86, "unit": "bpm"}
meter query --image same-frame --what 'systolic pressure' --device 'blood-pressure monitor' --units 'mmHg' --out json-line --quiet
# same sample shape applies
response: {"value": 113, "unit": "mmHg"}
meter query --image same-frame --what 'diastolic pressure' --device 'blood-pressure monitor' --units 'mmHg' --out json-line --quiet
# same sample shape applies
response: {"value": 88, "unit": "mmHg"}
